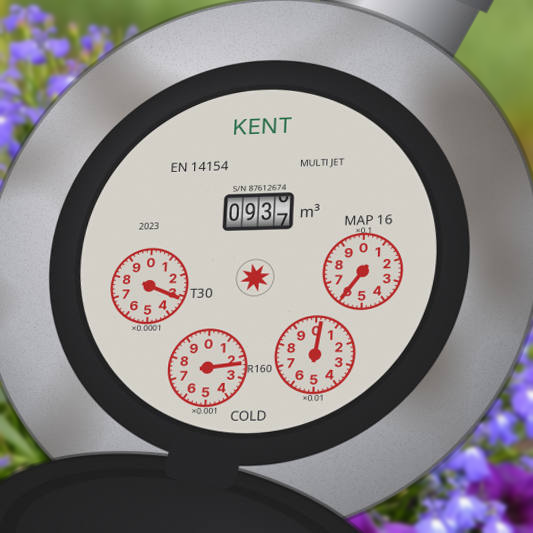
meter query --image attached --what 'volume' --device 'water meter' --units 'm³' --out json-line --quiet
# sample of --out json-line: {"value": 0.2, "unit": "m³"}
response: {"value": 936.6023, "unit": "m³"}
